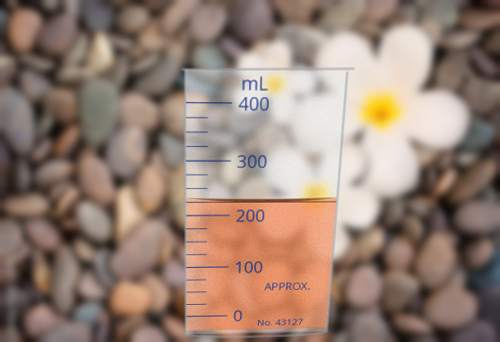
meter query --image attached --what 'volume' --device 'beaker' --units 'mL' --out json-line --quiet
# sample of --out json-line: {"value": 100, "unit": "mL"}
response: {"value": 225, "unit": "mL"}
